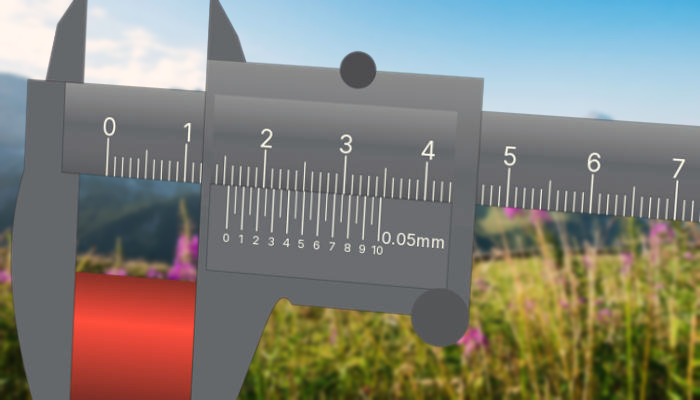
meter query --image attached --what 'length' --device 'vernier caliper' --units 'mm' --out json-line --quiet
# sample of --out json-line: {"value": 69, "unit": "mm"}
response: {"value": 15.6, "unit": "mm"}
